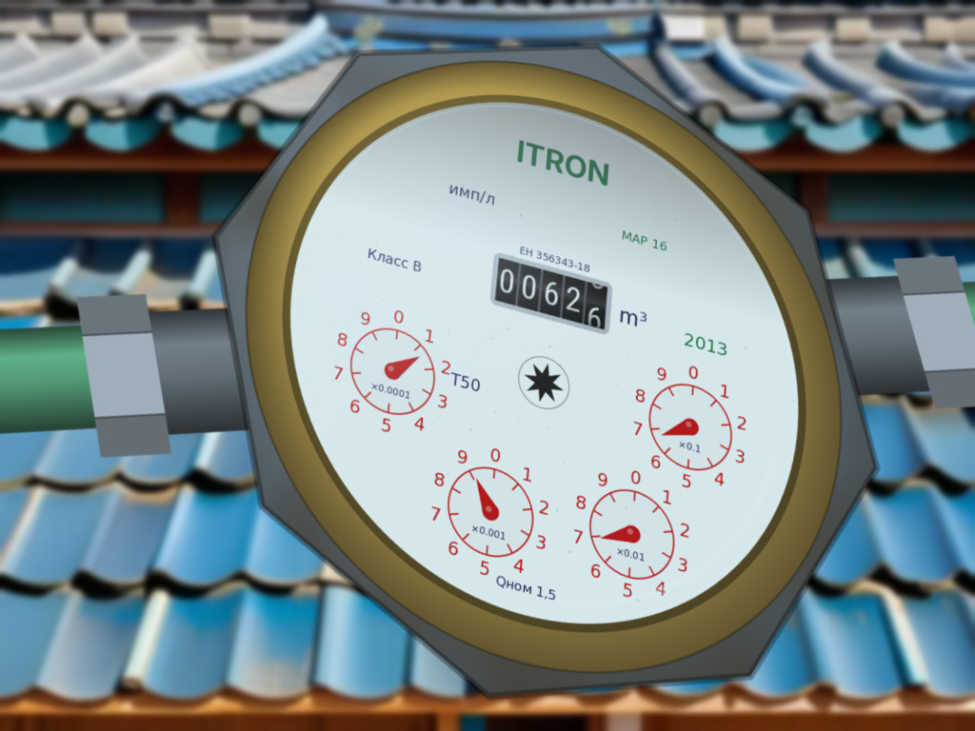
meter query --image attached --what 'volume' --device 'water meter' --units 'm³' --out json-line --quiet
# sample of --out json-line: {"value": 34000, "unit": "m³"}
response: {"value": 625.6691, "unit": "m³"}
